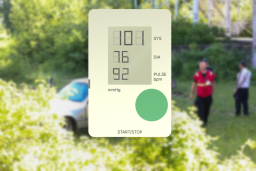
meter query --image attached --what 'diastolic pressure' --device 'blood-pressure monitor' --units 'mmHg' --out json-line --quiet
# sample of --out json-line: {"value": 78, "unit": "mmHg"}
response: {"value": 76, "unit": "mmHg"}
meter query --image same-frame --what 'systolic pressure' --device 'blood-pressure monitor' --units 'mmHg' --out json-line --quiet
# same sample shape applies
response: {"value": 101, "unit": "mmHg"}
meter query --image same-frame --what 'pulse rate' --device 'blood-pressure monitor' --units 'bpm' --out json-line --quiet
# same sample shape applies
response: {"value": 92, "unit": "bpm"}
